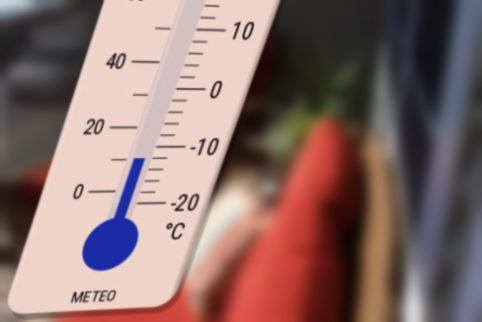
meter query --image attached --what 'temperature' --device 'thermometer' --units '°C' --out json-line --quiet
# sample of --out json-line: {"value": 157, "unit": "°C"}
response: {"value": -12, "unit": "°C"}
